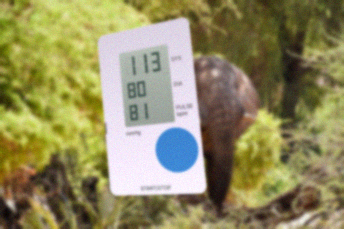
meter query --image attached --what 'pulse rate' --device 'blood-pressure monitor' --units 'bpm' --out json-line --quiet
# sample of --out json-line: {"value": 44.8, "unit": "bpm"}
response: {"value": 81, "unit": "bpm"}
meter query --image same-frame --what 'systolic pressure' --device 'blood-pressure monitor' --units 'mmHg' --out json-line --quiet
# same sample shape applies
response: {"value": 113, "unit": "mmHg"}
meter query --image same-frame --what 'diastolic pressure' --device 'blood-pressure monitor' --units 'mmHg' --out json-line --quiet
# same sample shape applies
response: {"value": 80, "unit": "mmHg"}
